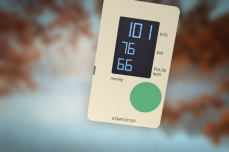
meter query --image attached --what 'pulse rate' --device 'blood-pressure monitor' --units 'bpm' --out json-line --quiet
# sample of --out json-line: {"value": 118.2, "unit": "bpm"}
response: {"value": 66, "unit": "bpm"}
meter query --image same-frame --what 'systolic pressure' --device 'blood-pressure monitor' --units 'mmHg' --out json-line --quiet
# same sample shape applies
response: {"value": 101, "unit": "mmHg"}
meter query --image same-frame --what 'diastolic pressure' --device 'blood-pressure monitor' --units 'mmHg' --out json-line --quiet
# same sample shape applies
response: {"value": 76, "unit": "mmHg"}
